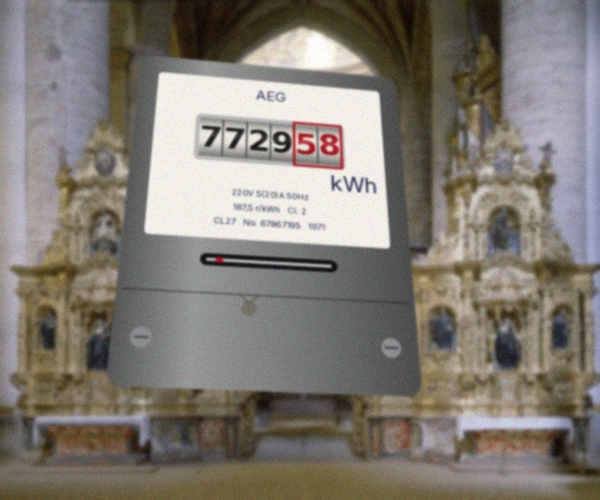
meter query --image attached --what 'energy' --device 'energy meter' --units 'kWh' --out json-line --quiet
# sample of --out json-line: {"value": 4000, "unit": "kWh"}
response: {"value": 7729.58, "unit": "kWh"}
